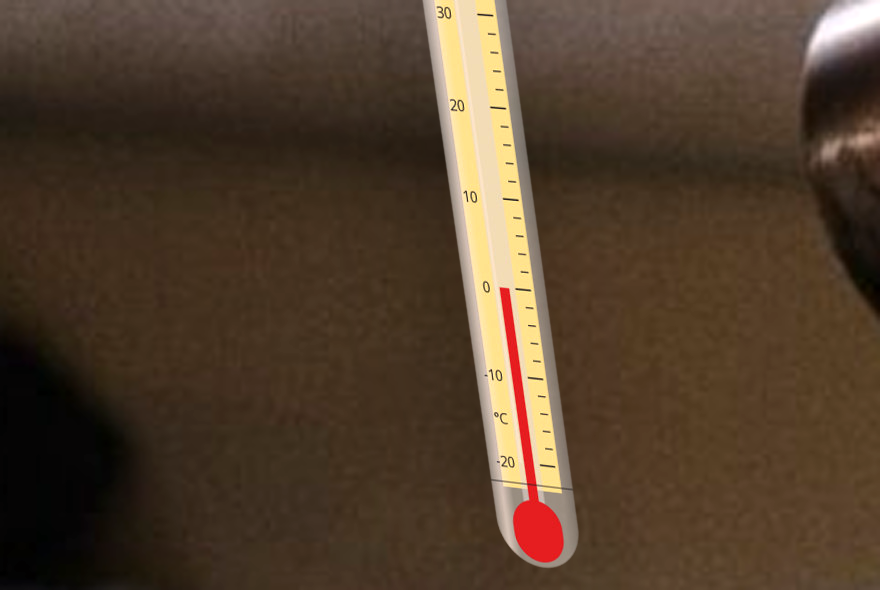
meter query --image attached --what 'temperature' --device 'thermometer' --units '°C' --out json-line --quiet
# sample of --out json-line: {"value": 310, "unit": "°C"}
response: {"value": 0, "unit": "°C"}
